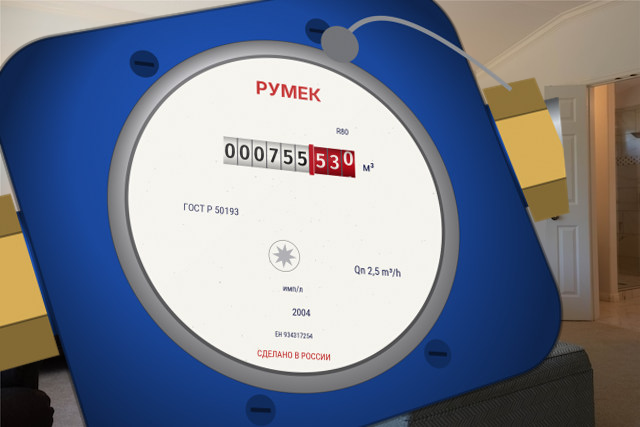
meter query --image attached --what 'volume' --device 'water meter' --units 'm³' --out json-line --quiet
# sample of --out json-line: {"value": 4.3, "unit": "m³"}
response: {"value": 755.530, "unit": "m³"}
